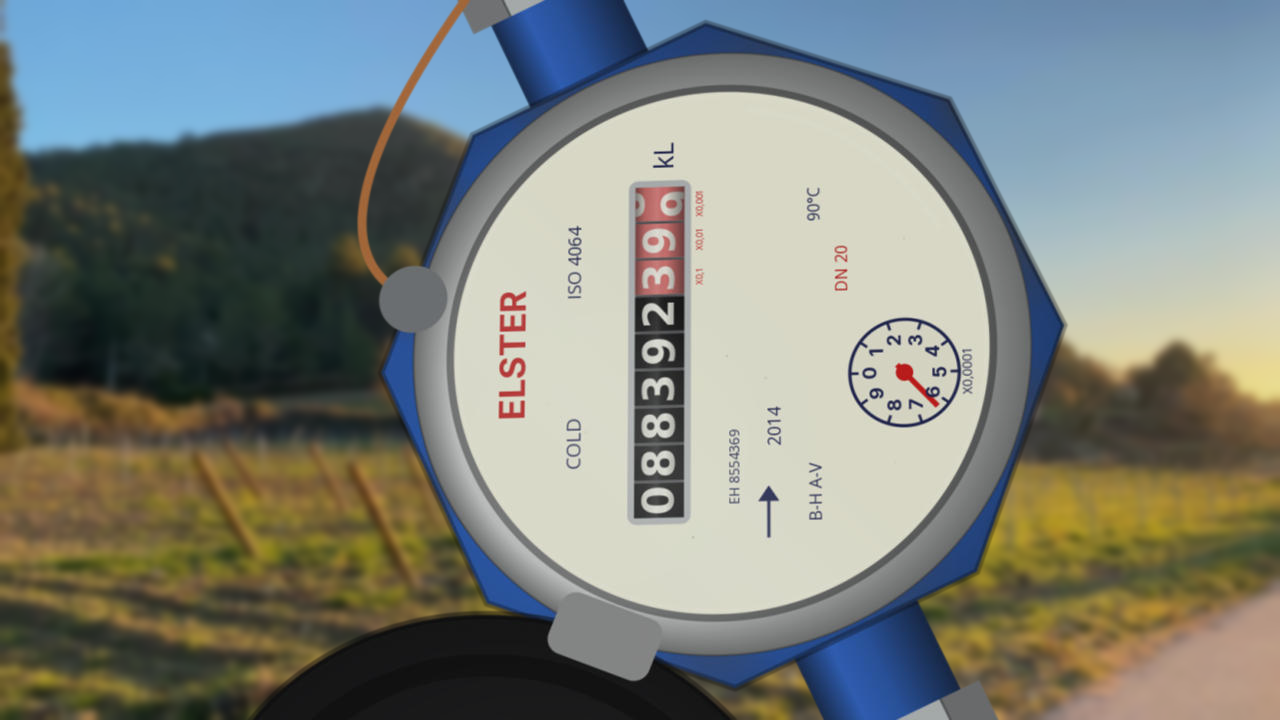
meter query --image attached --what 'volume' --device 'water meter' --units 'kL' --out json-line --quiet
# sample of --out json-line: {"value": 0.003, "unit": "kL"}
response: {"value": 88392.3986, "unit": "kL"}
